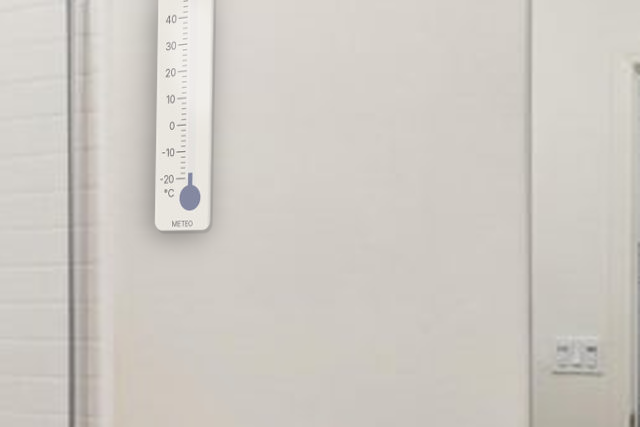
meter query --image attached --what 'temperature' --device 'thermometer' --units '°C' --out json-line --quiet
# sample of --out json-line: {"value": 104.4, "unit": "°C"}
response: {"value": -18, "unit": "°C"}
